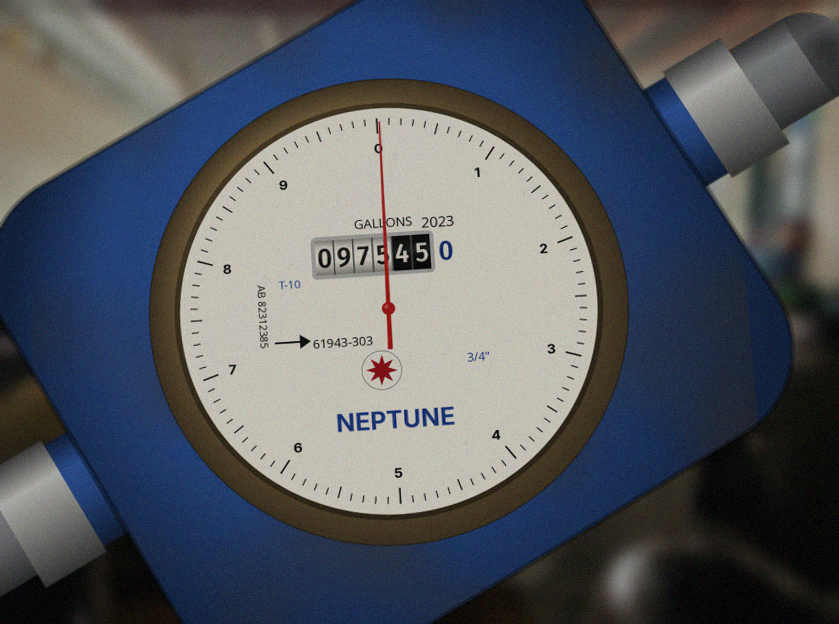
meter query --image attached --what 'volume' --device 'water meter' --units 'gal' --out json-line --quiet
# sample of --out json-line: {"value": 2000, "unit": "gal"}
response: {"value": 975450.0, "unit": "gal"}
